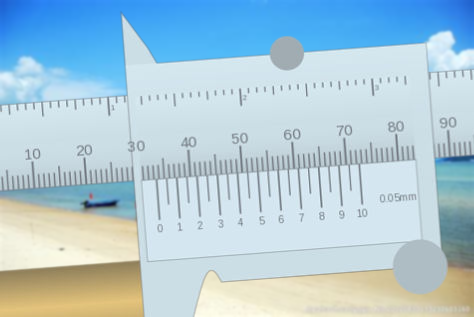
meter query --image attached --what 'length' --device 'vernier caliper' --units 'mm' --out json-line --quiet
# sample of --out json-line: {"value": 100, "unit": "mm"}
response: {"value": 33.5, "unit": "mm"}
